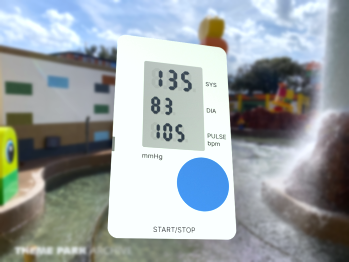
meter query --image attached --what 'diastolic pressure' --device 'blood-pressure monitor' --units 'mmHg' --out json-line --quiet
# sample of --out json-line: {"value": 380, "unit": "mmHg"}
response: {"value": 83, "unit": "mmHg"}
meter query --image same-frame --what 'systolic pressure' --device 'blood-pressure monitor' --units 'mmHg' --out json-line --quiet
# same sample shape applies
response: {"value": 135, "unit": "mmHg"}
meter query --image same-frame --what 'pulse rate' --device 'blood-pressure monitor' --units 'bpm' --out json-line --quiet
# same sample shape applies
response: {"value": 105, "unit": "bpm"}
